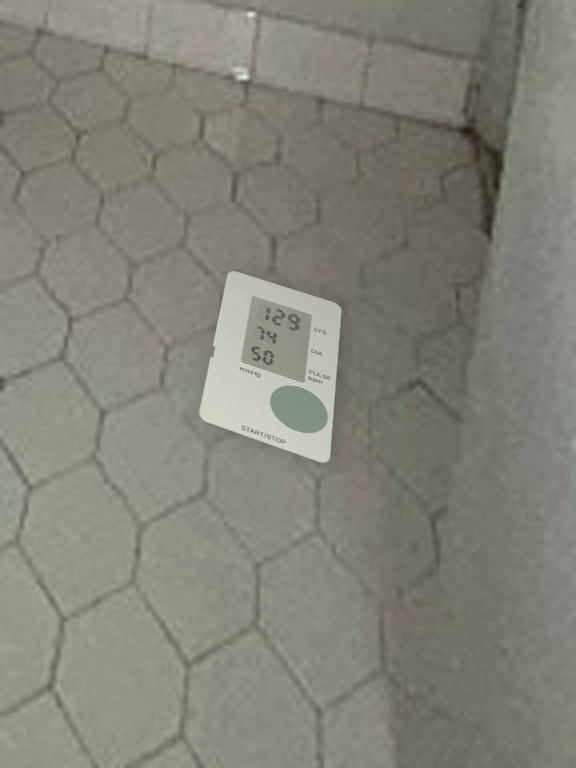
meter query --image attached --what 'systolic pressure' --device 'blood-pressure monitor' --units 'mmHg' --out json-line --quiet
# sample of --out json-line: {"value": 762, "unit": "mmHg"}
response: {"value": 129, "unit": "mmHg"}
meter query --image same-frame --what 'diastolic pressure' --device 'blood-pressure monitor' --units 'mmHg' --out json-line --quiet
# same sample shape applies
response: {"value": 74, "unit": "mmHg"}
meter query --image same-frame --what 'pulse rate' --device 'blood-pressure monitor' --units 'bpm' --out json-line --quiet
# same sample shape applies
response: {"value": 50, "unit": "bpm"}
